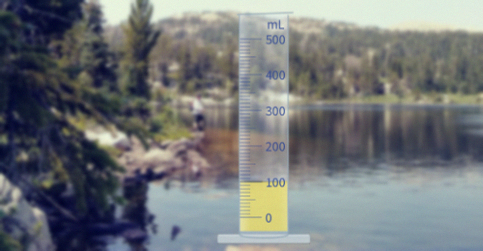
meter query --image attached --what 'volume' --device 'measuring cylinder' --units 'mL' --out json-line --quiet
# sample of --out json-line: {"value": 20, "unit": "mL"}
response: {"value": 100, "unit": "mL"}
